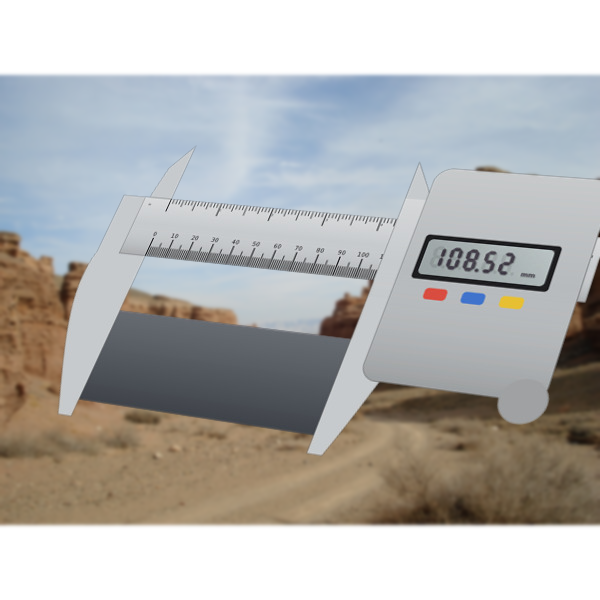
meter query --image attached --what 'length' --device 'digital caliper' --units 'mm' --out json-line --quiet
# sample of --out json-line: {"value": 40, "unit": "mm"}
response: {"value": 108.52, "unit": "mm"}
